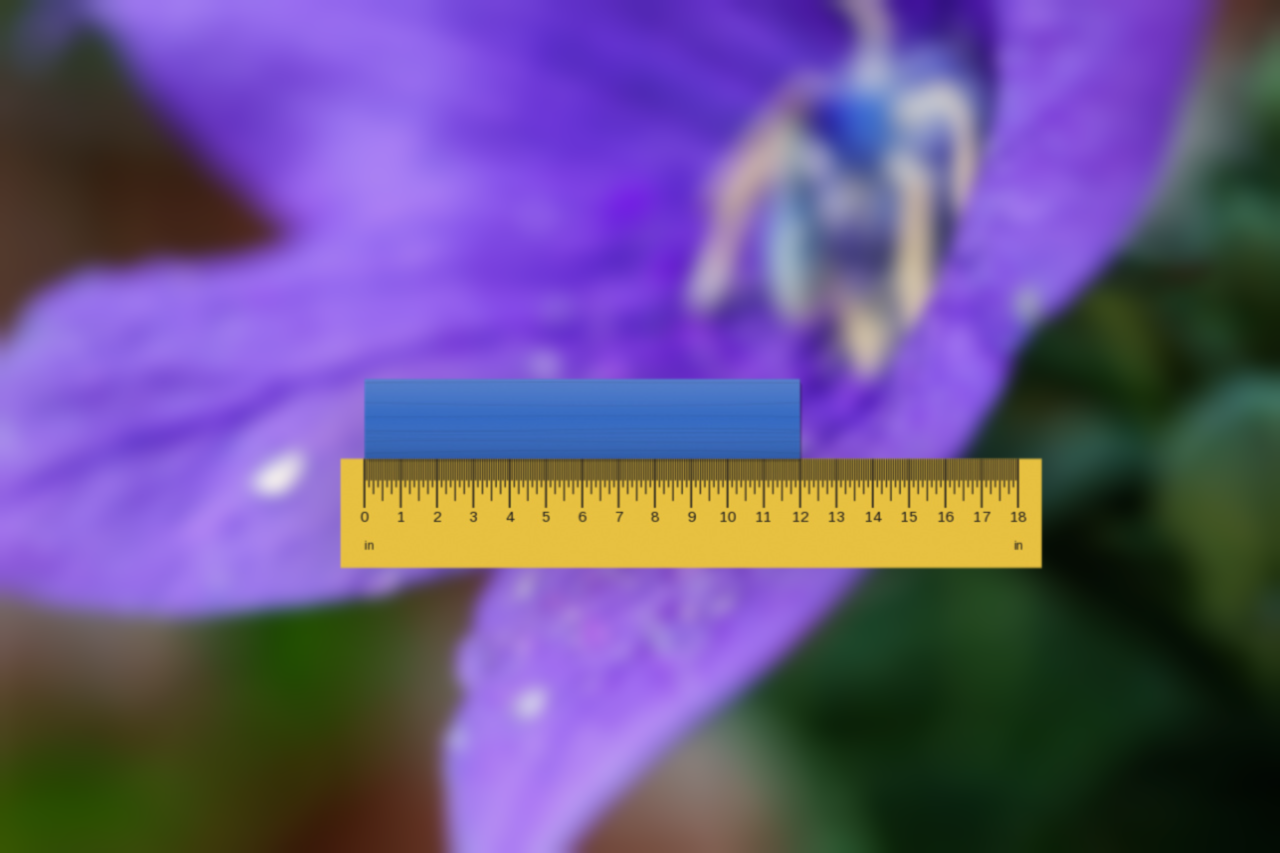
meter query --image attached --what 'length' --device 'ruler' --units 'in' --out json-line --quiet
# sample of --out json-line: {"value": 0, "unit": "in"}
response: {"value": 12, "unit": "in"}
